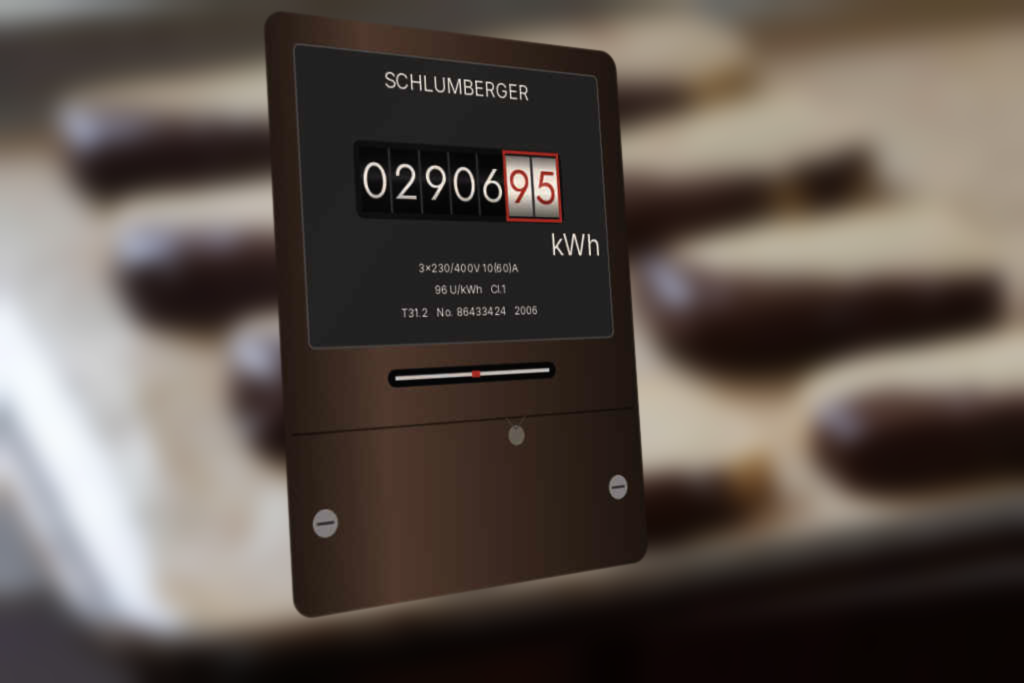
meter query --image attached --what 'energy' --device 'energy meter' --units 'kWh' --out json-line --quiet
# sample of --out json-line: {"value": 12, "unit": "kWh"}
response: {"value": 2906.95, "unit": "kWh"}
